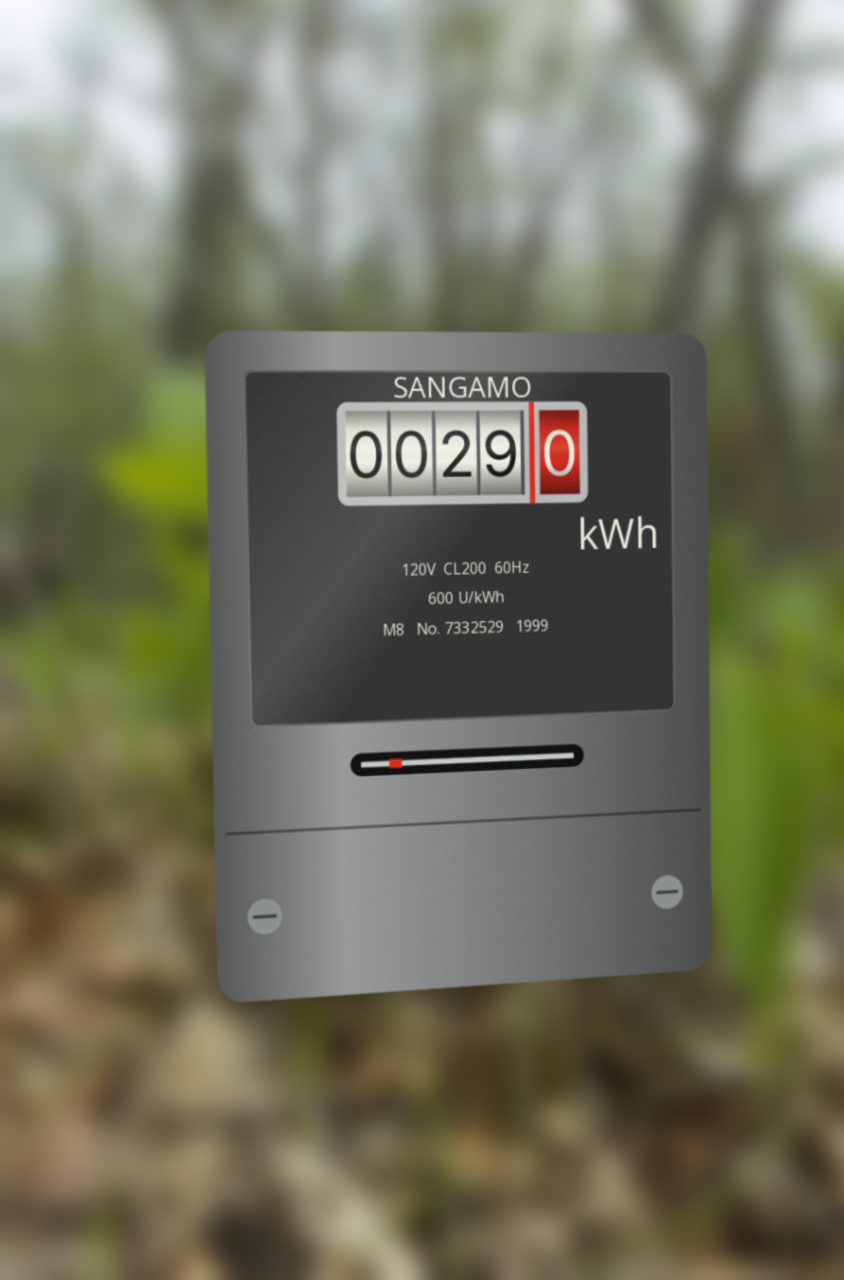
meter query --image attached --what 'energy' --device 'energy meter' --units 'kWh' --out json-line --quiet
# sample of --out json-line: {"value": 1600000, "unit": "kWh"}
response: {"value": 29.0, "unit": "kWh"}
